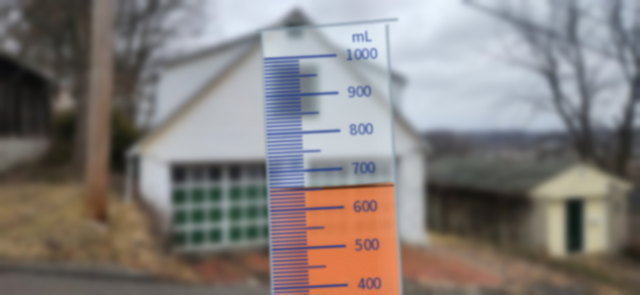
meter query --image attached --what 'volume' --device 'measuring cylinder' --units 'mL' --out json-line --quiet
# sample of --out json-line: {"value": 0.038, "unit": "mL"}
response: {"value": 650, "unit": "mL"}
